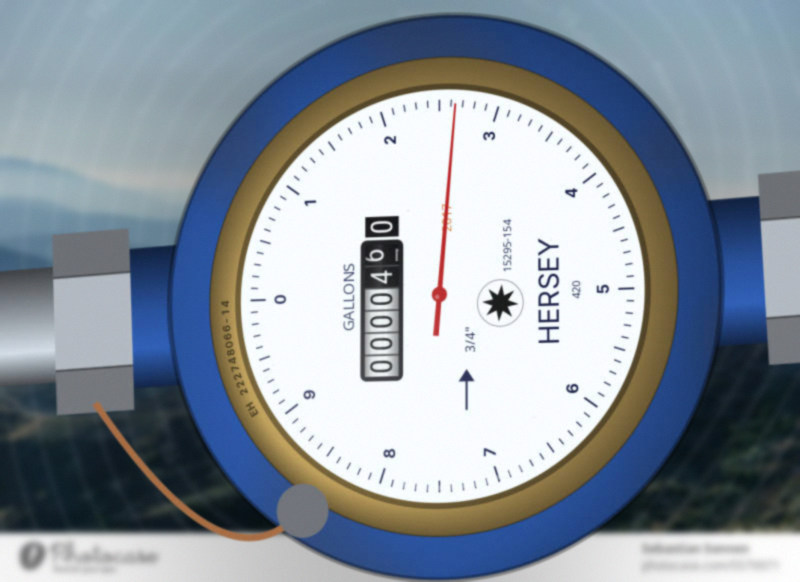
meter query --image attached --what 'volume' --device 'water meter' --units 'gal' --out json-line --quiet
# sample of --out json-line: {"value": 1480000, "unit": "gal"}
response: {"value": 462.6, "unit": "gal"}
